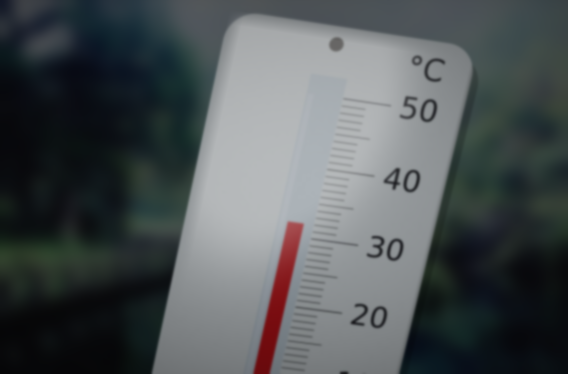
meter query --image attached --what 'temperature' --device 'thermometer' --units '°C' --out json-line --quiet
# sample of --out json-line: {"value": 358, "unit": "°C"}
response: {"value": 32, "unit": "°C"}
